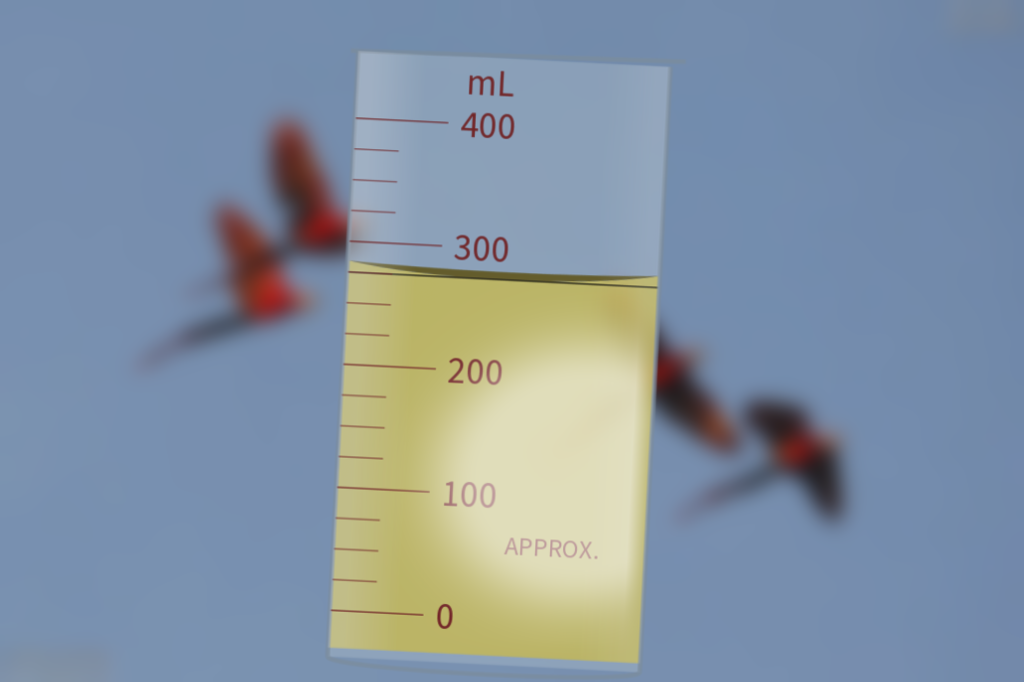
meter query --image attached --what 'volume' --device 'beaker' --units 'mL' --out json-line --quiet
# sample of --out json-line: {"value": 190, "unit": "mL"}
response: {"value": 275, "unit": "mL"}
